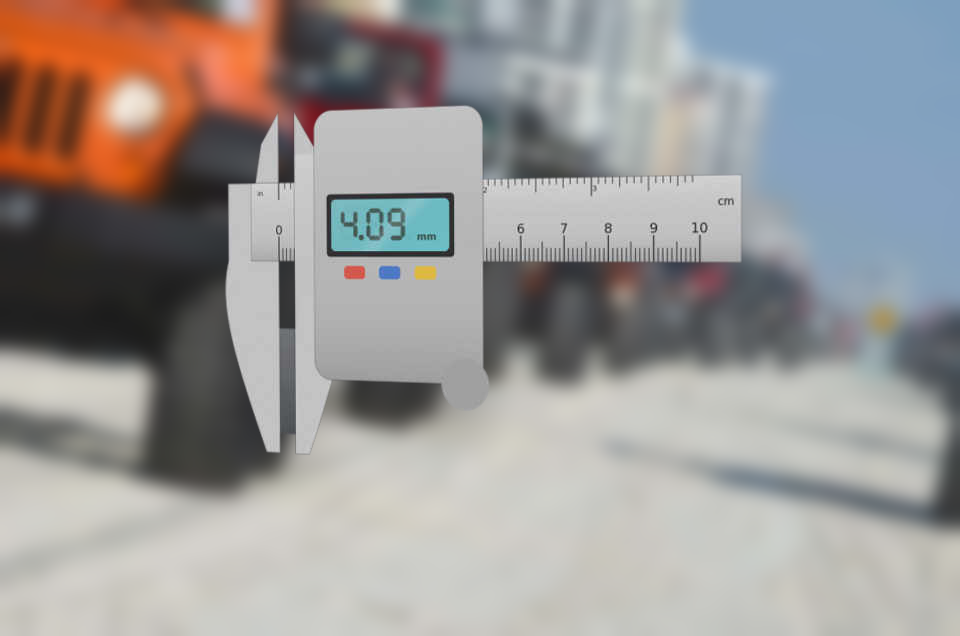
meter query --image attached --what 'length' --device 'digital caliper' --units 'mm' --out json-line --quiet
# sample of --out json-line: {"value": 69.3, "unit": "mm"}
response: {"value": 4.09, "unit": "mm"}
